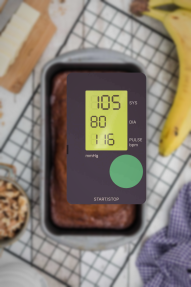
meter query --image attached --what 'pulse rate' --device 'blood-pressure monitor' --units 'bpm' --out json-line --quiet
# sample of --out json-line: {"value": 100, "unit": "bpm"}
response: {"value": 116, "unit": "bpm"}
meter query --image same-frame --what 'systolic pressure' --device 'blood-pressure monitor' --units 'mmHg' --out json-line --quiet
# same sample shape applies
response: {"value": 105, "unit": "mmHg"}
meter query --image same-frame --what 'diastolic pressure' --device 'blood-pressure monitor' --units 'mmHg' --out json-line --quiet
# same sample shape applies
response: {"value": 80, "unit": "mmHg"}
